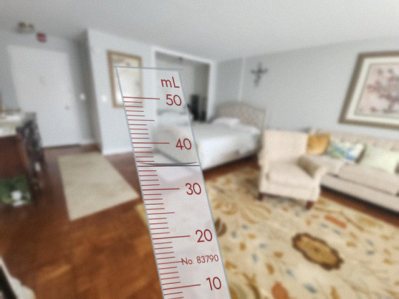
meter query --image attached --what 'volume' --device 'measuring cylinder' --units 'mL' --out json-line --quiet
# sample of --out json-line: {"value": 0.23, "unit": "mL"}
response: {"value": 35, "unit": "mL"}
